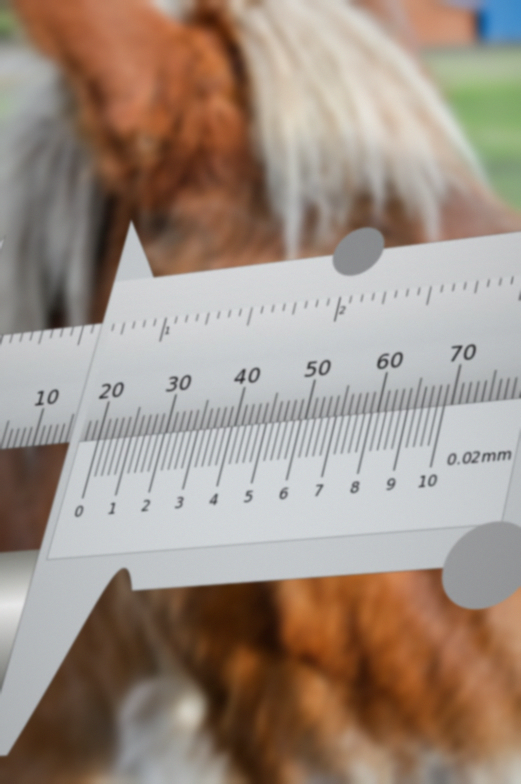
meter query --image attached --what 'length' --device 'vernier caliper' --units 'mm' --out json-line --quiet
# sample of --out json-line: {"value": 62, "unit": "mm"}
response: {"value": 20.0, "unit": "mm"}
